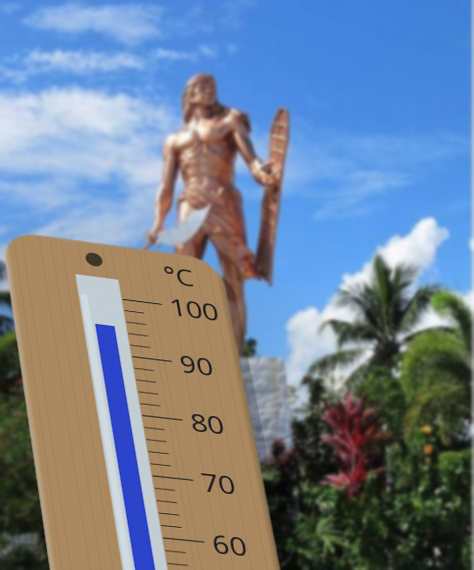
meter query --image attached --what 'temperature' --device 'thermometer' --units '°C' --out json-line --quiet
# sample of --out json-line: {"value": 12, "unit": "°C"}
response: {"value": 95, "unit": "°C"}
